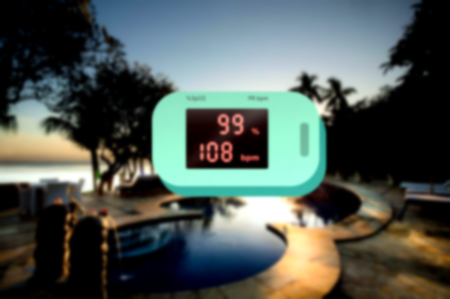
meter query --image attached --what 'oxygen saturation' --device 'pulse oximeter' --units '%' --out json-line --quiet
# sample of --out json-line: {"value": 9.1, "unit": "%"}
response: {"value": 99, "unit": "%"}
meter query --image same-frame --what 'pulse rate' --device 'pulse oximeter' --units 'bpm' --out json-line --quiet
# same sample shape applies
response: {"value": 108, "unit": "bpm"}
